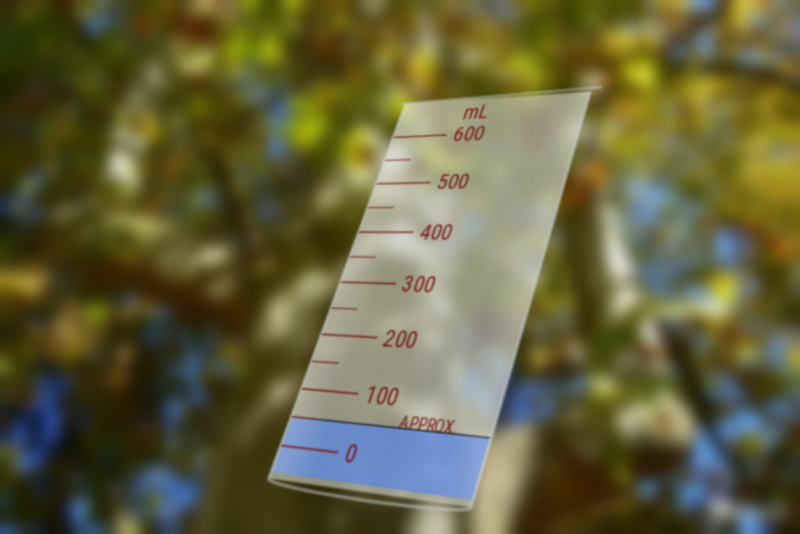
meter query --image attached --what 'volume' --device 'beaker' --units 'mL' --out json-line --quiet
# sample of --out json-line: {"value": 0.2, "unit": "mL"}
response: {"value": 50, "unit": "mL"}
